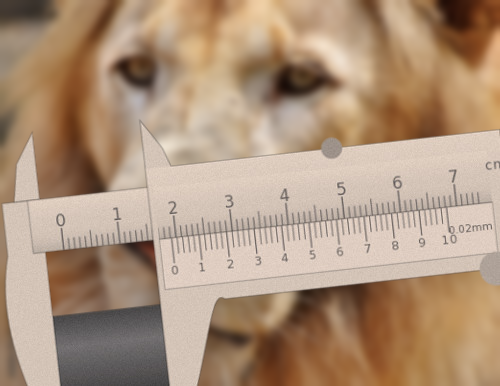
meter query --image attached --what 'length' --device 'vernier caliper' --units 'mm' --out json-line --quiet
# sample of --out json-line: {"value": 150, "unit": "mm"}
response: {"value": 19.2, "unit": "mm"}
